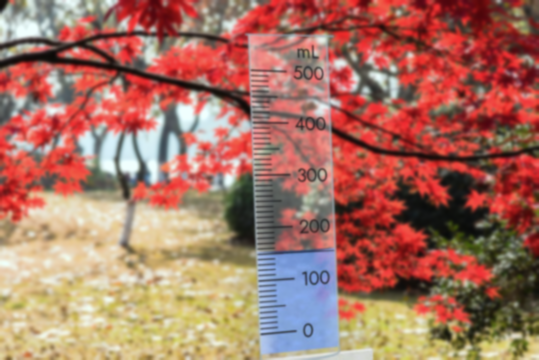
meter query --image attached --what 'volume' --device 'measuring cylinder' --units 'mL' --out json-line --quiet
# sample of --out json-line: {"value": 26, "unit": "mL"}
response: {"value": 150, "unit": "mL"}
